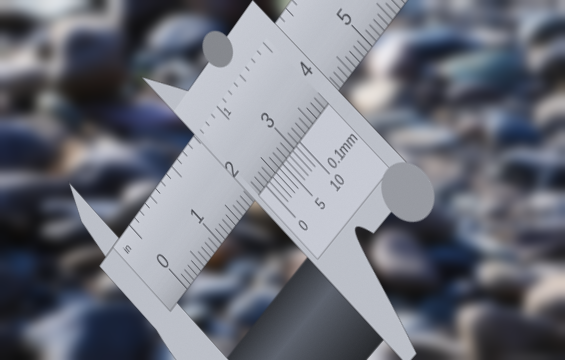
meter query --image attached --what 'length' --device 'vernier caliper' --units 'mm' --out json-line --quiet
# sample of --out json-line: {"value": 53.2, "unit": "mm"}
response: {"value": 22.4, "unit": "mm"}
